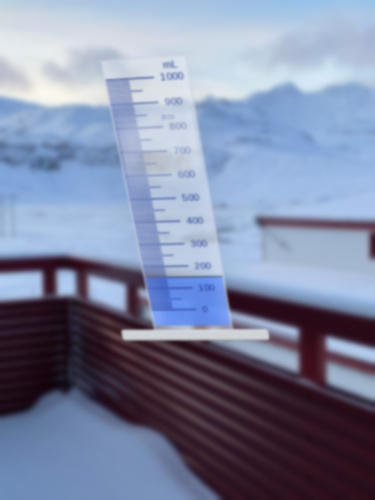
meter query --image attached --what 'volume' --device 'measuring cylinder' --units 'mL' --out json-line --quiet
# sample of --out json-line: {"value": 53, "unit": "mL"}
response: {"value": 150, "unit": "mL"}
